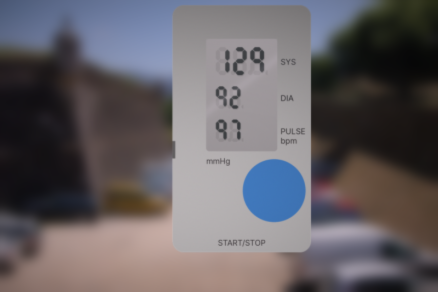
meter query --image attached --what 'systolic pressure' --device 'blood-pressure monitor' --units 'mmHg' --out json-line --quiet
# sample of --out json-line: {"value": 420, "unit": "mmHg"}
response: {"value": 129, "unit": "mmHg"}
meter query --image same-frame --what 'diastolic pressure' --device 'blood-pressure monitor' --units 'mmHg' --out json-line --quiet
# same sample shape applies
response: {"value": 92, "unit": "mmHg"}
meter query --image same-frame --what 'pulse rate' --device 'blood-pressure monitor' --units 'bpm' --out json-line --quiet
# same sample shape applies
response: {"value": 97, "unit": "bpm"}
